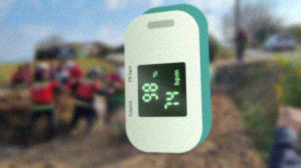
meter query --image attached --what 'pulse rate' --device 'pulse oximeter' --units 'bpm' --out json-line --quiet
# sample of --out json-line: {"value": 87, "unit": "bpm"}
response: {"value": 74, "unit": "bpm"}
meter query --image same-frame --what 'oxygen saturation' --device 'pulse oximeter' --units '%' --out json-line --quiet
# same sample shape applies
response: {"value": 98, "unit": "%"}
